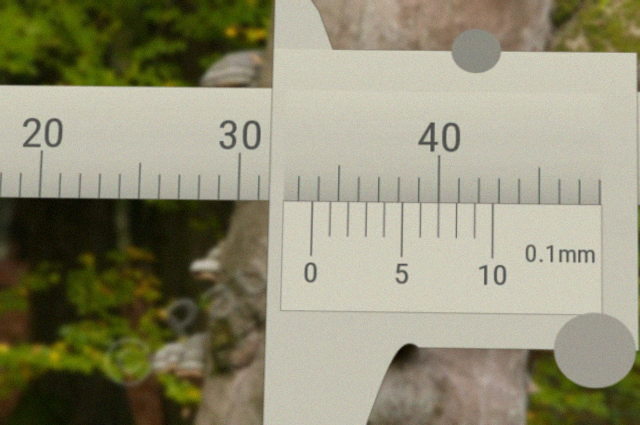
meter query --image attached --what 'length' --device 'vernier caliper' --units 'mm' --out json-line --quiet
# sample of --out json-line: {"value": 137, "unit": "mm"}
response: {"value": 33.7, "unit": "mm"}
